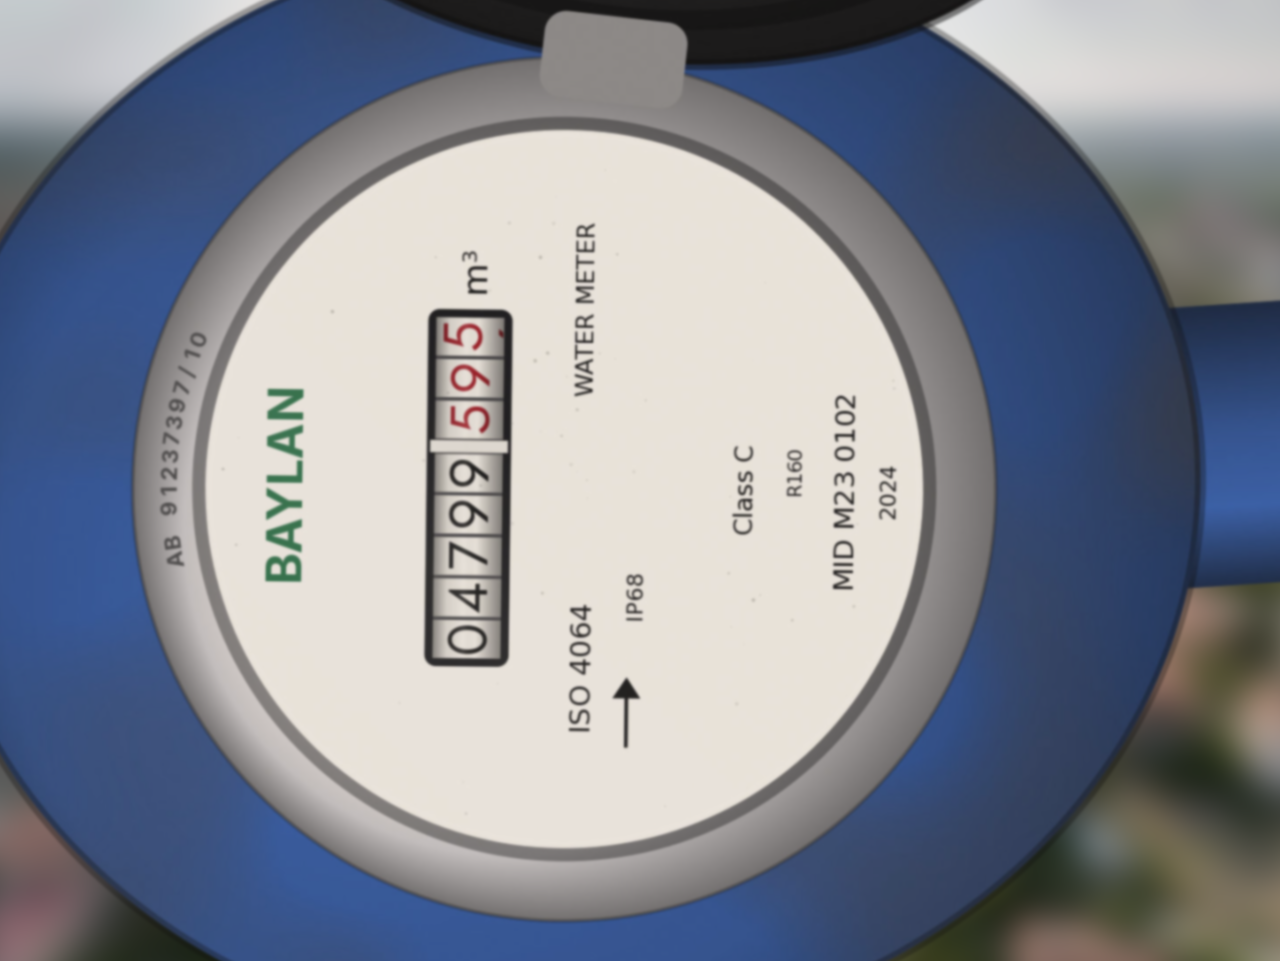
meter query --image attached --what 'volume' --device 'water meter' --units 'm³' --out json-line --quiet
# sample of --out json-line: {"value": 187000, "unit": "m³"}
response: {"value": 4799.595, "unit": "m³"}
